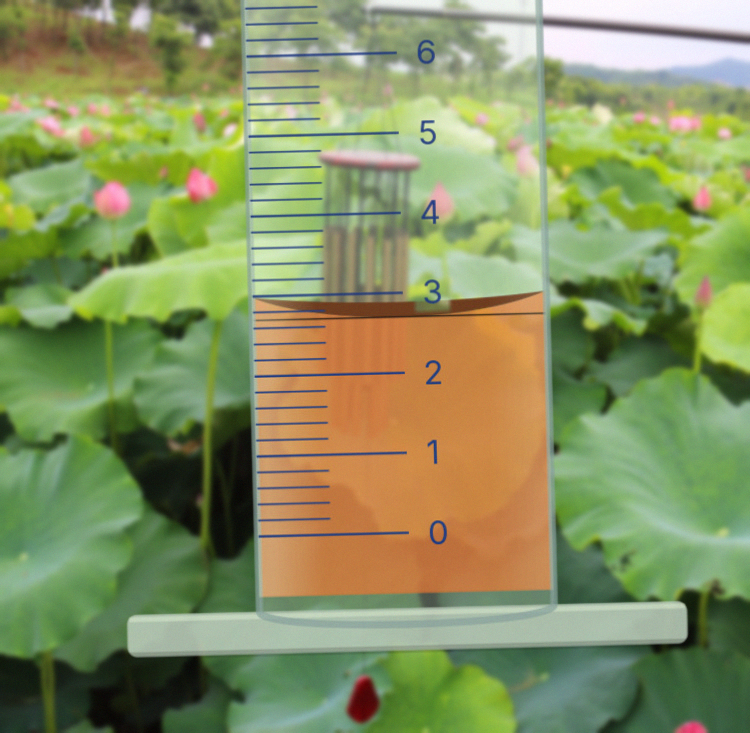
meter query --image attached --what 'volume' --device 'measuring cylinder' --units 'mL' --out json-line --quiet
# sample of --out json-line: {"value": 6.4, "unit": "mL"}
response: {"value": 2.7, "unit": "mL"}
